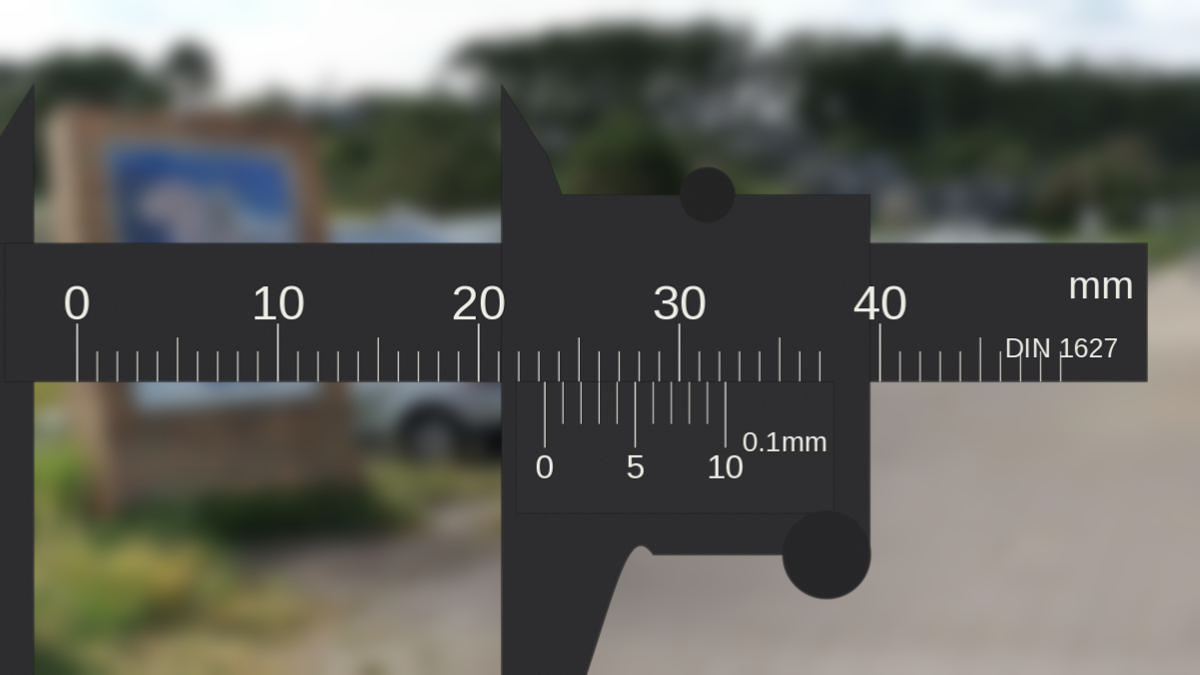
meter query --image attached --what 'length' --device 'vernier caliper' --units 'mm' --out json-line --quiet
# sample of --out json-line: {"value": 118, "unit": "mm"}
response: {"value": 23.3, "unit": "mm"}
